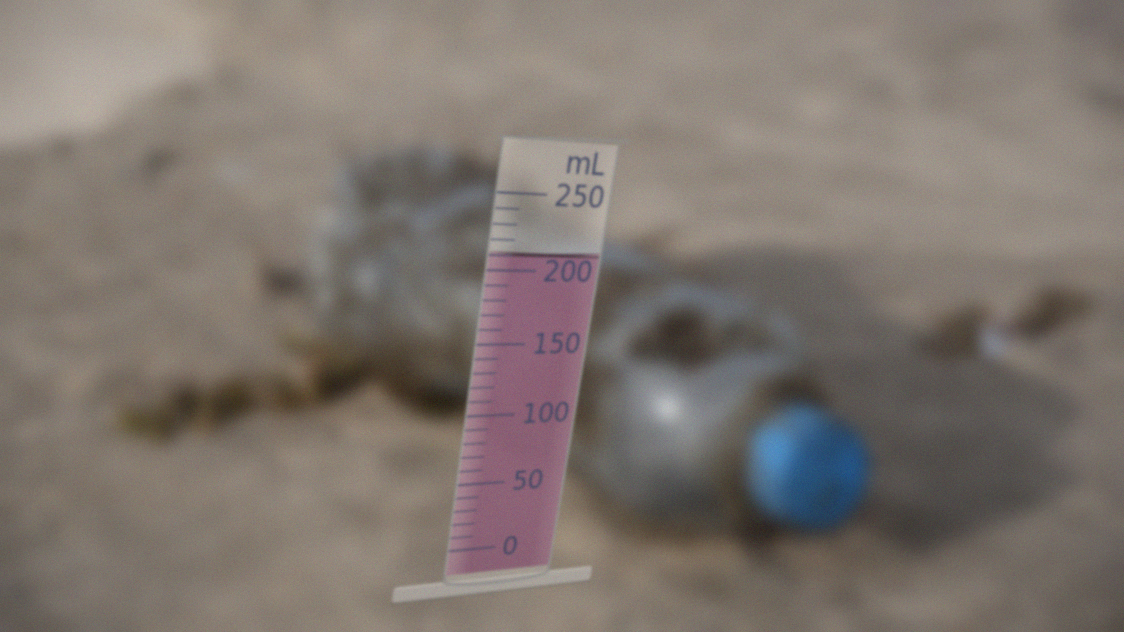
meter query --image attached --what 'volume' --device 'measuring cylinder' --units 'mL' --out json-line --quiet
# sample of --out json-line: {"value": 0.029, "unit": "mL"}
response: {"value": 210, "unit": "mL"}
